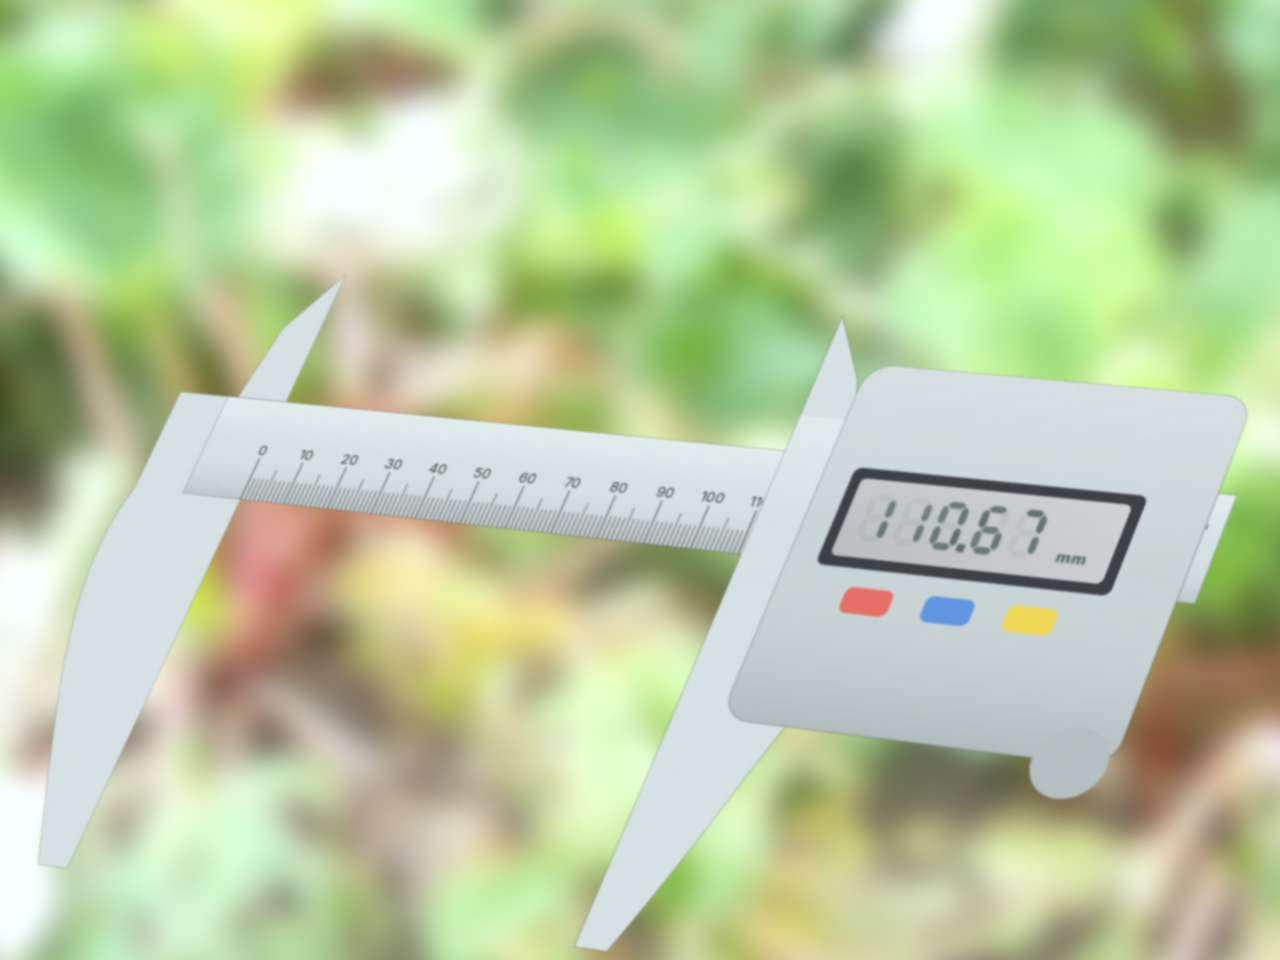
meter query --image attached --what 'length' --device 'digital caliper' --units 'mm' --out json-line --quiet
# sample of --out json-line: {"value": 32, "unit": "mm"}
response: {"value": 110.67, "unit": "mm"}
